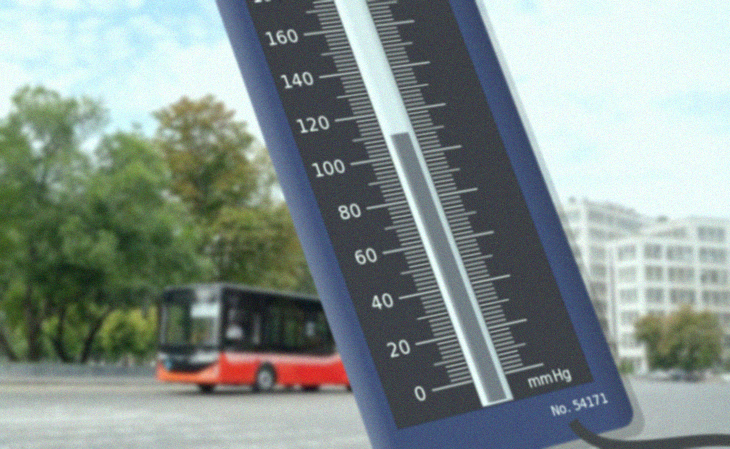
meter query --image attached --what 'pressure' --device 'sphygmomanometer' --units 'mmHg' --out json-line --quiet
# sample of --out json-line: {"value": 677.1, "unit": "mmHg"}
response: {"value": 110, "unit": "mmHg"}
